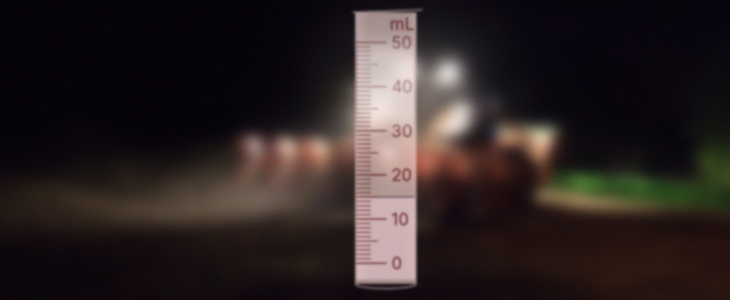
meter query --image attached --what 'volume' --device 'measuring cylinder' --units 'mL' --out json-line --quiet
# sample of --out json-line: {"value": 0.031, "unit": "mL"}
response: {"value": 15, "unit": "mL"}
